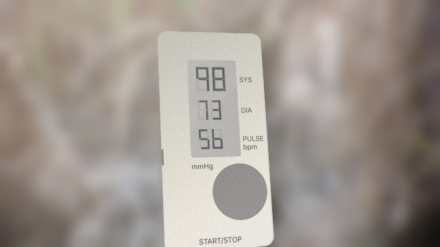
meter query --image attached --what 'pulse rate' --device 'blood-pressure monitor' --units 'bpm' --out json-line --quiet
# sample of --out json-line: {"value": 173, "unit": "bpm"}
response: {"value": 56, "unit": "bpm"}
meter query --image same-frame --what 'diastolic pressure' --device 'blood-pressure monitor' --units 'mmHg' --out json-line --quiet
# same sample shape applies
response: {"value": 73, "unit": "mmHg"}
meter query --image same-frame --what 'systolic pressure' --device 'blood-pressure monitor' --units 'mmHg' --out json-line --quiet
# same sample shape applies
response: {"value": 98, "unit": "mmHg"}
